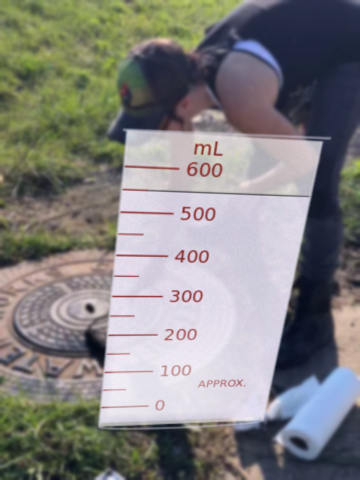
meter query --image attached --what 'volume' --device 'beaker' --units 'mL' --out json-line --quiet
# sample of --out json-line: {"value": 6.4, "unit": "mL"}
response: {"value": 550, "unit": "mL"}
